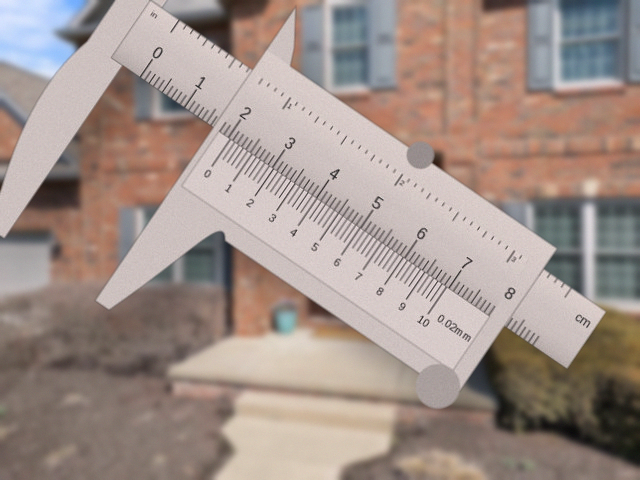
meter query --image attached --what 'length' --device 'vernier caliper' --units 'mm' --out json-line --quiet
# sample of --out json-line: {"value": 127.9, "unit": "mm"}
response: {"value": 20.5, "unit": "mm"}
